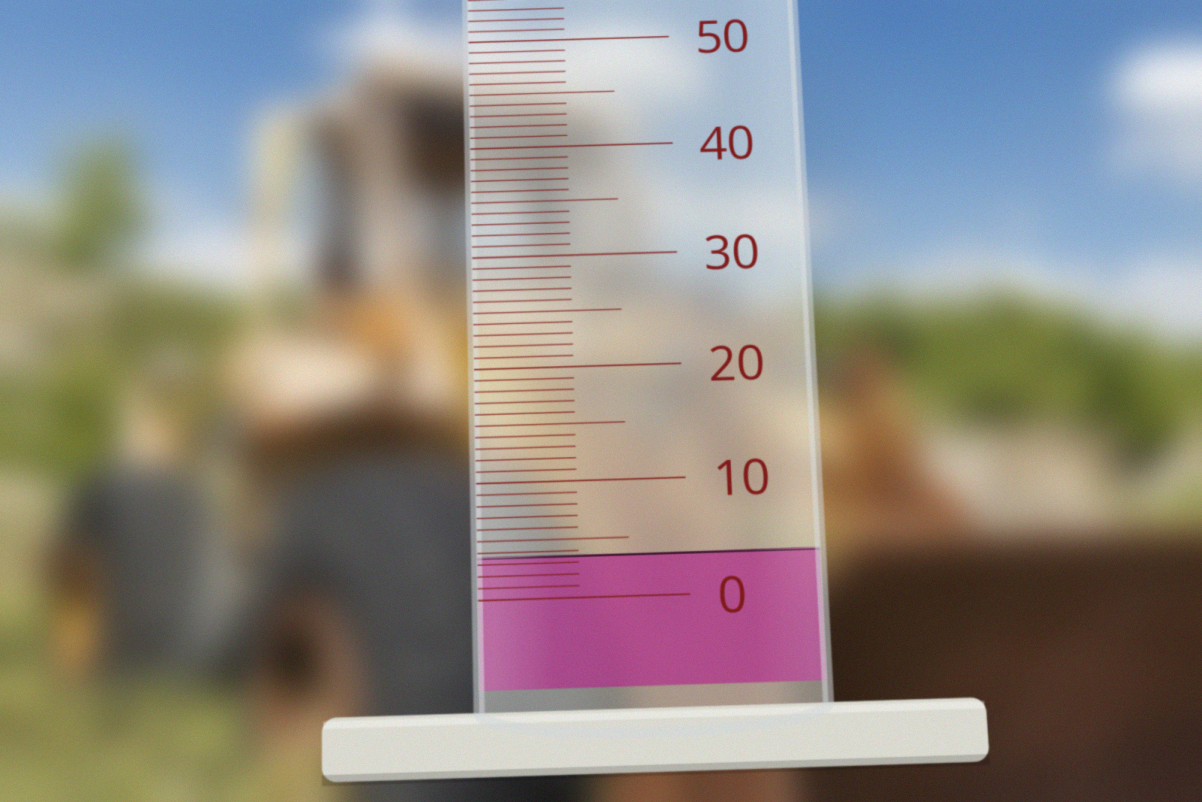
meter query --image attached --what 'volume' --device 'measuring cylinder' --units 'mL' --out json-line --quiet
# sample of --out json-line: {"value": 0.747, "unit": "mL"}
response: {"value": 3.5, "unit": "mL"}
